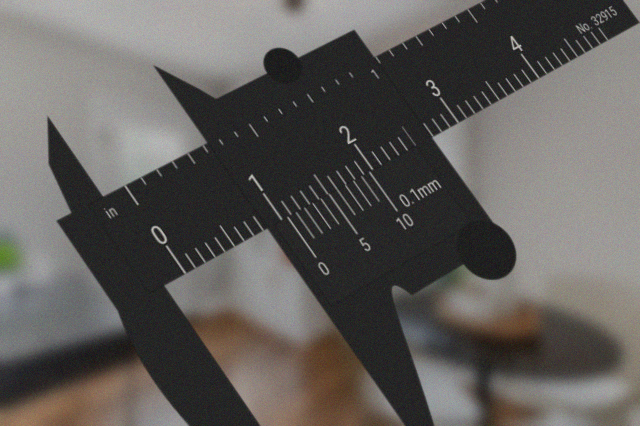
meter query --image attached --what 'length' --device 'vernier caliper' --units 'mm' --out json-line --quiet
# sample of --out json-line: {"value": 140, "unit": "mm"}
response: {"value": 10.6, "unit": "mm"}
